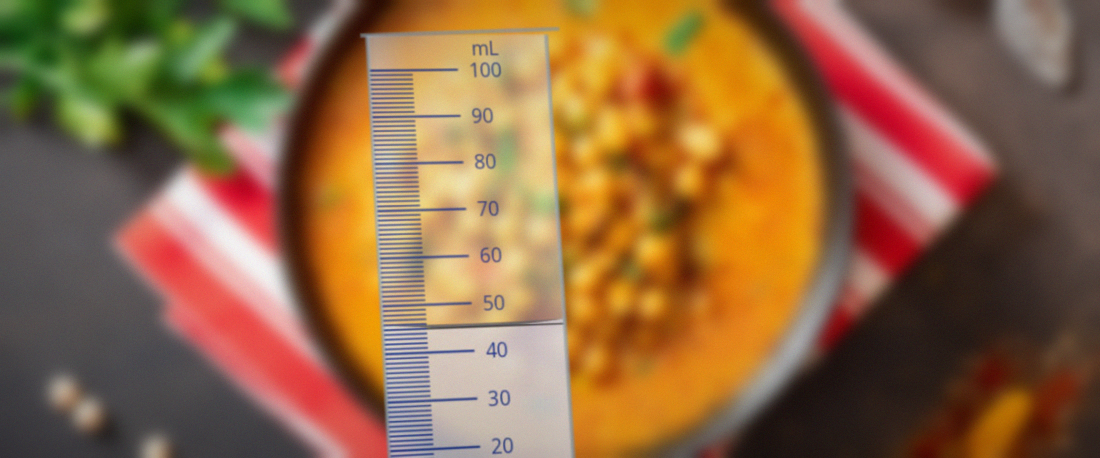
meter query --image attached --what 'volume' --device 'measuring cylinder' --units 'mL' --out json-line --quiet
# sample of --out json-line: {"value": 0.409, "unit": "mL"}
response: {"value": 45, "unit": "mL"}
